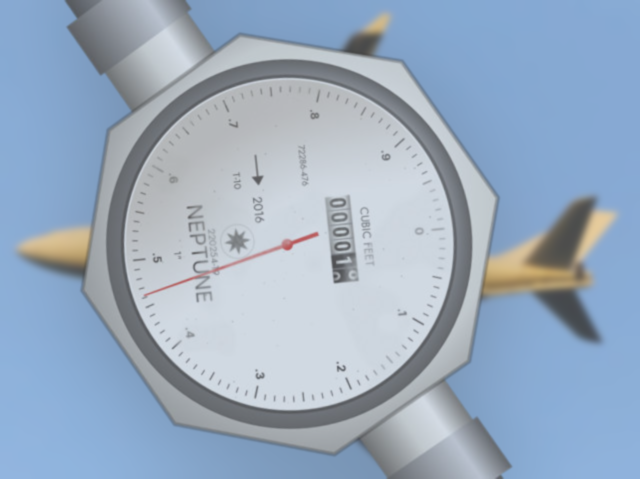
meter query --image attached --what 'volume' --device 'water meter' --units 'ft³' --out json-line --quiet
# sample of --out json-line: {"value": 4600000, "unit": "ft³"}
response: {"value": 18.46, "unit": "ft³"}
